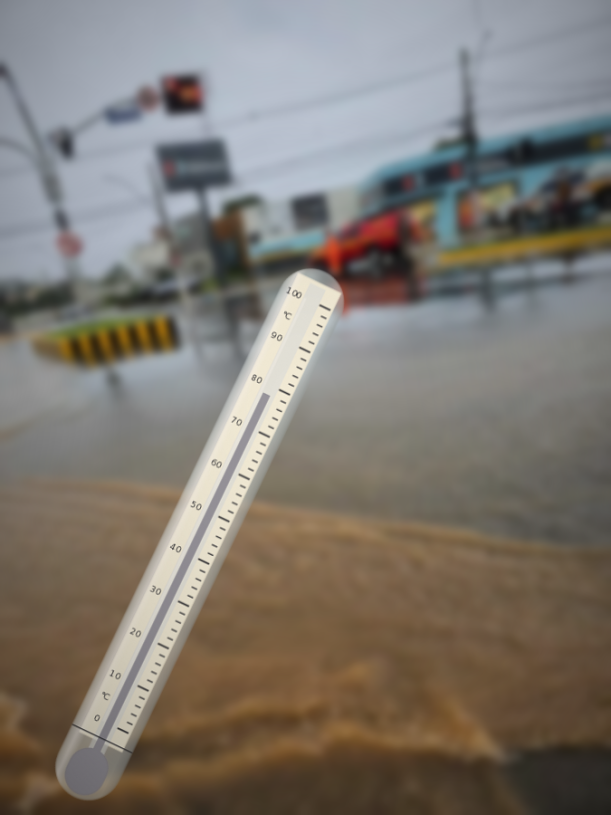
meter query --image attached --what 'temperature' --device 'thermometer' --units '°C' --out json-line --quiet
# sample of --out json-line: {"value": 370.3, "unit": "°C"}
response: {"value": 78, "unit": "°C"}
